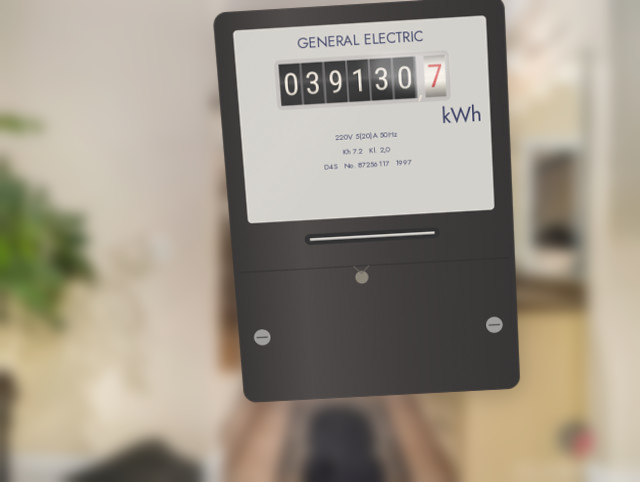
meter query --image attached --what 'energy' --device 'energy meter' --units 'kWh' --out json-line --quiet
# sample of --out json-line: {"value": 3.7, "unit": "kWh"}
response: {"value": 39130.7, "unit": "kWh"}
